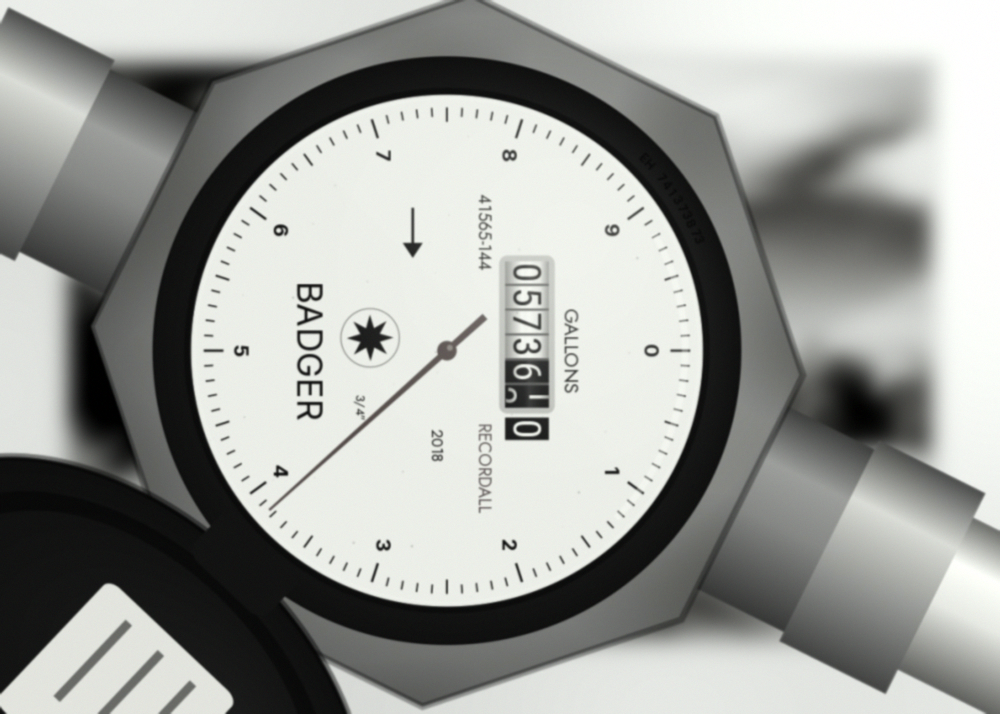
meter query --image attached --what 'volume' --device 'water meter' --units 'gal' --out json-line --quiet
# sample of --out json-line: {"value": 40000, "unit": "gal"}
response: {"value": 573613.8, "unit": "gal"}
